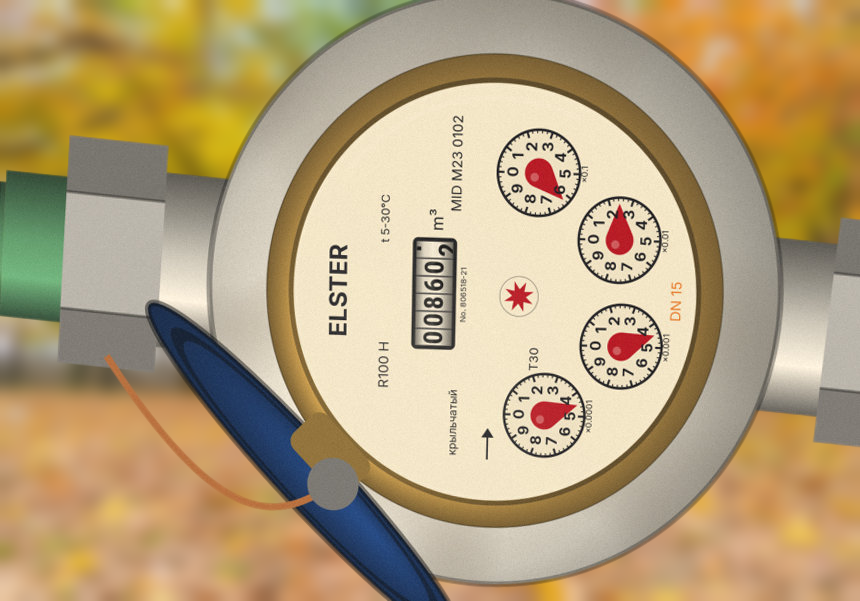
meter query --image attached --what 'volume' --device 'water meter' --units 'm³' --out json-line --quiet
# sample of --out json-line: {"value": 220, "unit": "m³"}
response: {"value": 8601.6244, "unit": "m³"}
